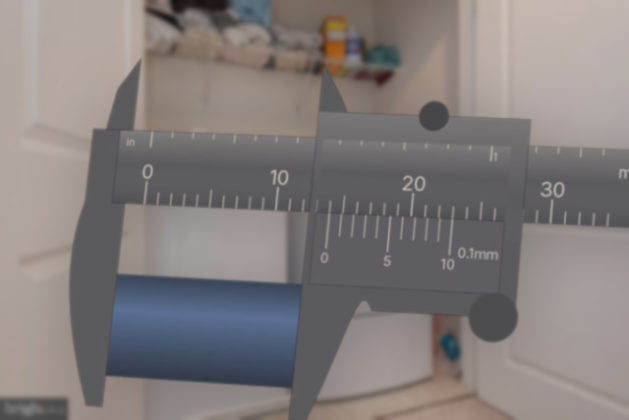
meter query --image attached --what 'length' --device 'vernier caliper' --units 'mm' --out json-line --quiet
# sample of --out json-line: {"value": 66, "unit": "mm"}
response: {"value": 14.0, "unit": "mm"}
